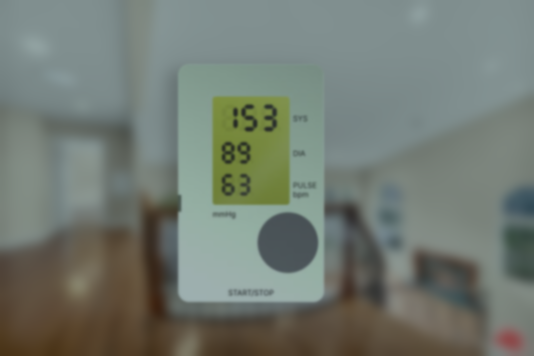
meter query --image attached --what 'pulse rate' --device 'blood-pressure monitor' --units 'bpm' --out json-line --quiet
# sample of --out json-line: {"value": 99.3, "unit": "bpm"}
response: {"value": 63, "unit": "bpm"}
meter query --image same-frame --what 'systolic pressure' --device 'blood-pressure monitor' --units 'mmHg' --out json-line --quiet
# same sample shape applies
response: {"value": 153, "unit": "mmHg"}
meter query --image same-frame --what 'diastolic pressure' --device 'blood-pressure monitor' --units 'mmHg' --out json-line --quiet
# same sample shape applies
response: {"value": 89, "unit": "mmHg"}
